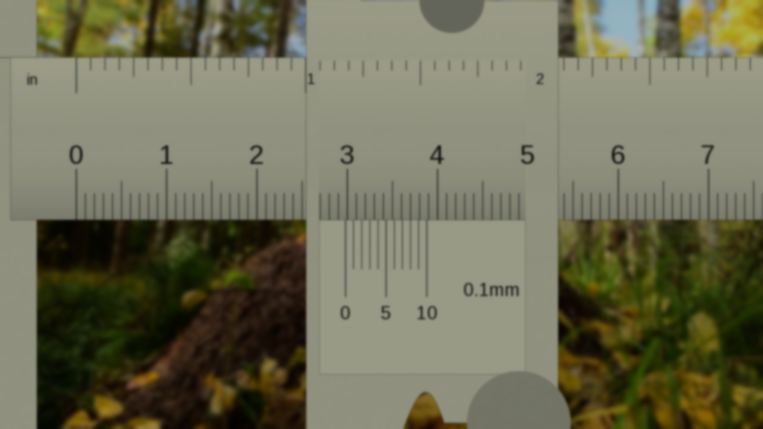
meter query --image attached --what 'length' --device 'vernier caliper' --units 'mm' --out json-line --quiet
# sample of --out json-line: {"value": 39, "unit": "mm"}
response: {"value": 29.8, "unit": "mm"}
